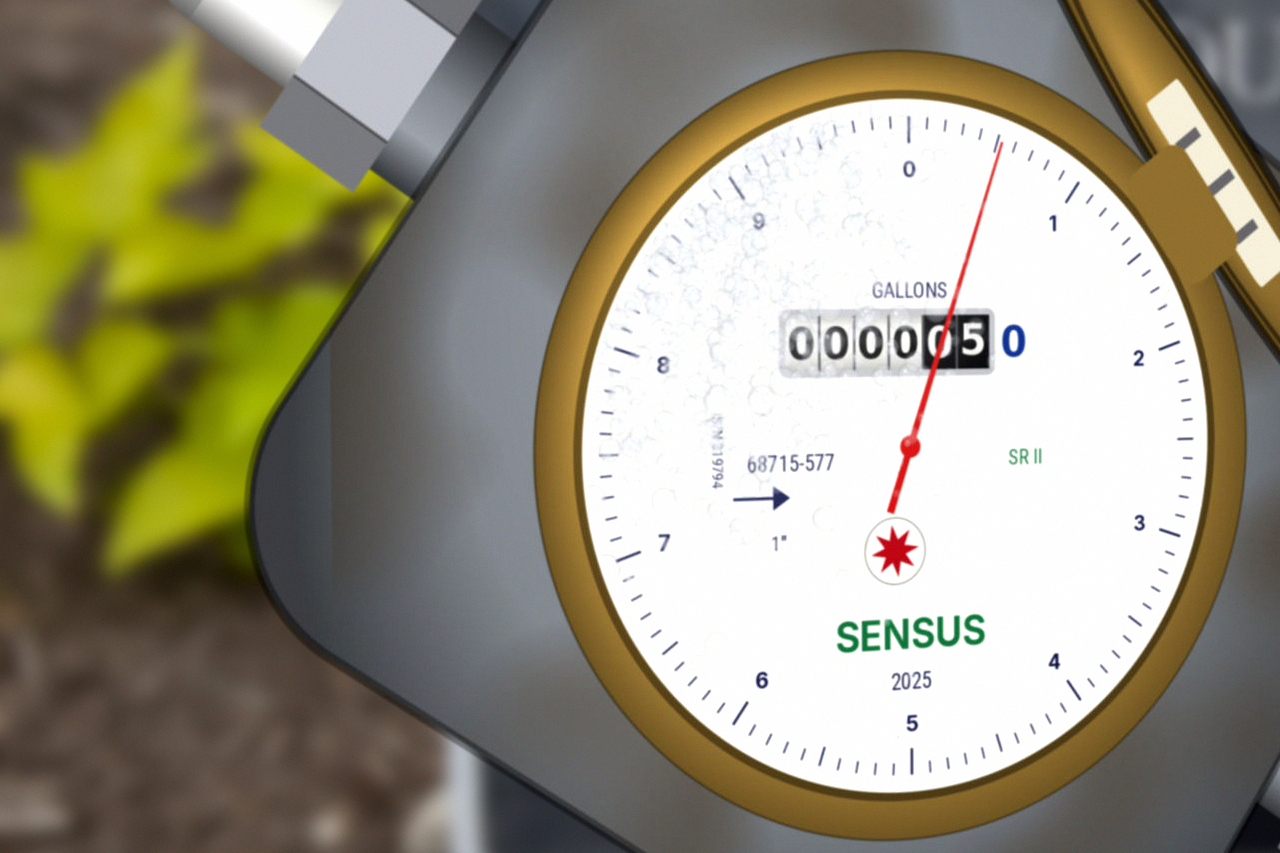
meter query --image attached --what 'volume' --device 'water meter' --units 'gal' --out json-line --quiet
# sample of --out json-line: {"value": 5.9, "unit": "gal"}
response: {"value": 50.5, "unit": "gal"}
